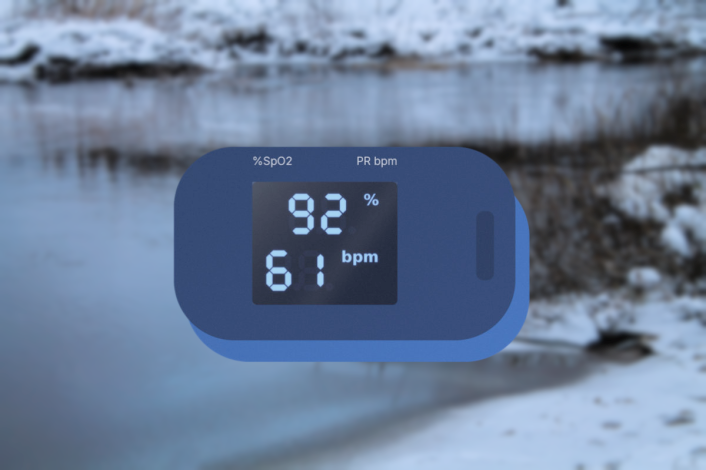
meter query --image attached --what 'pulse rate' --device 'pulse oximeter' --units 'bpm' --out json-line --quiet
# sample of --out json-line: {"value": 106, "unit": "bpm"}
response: {"value": 61, "unit": "bpm"}
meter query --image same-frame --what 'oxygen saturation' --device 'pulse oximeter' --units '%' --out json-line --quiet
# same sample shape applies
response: {"value": 92, "unit": "%"}
